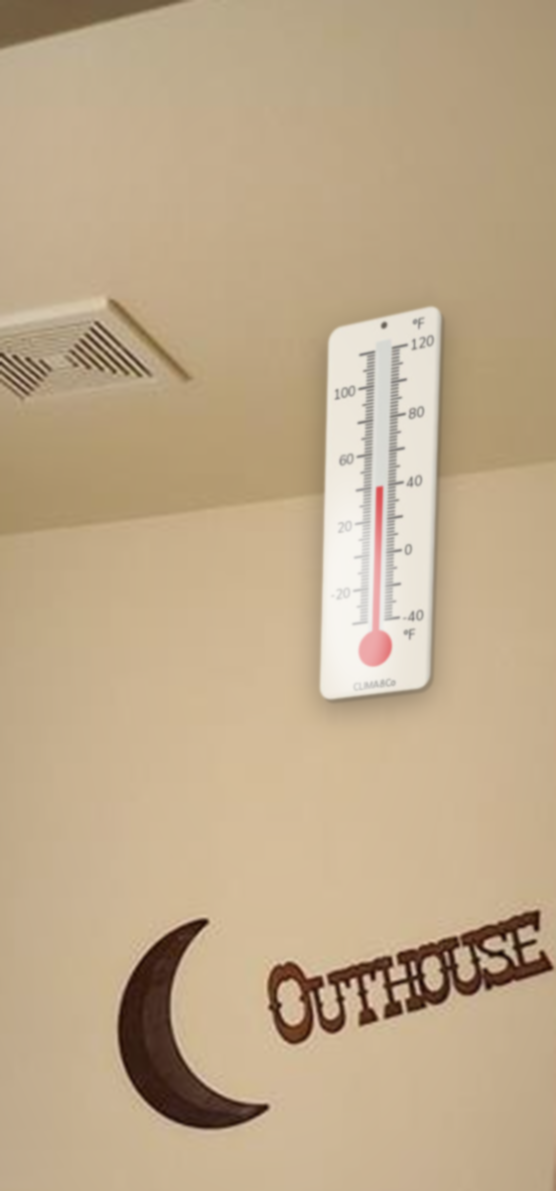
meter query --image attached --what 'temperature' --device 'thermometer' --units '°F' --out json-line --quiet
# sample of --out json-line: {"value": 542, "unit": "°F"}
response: {"value": 40, "unit": "°F"}
